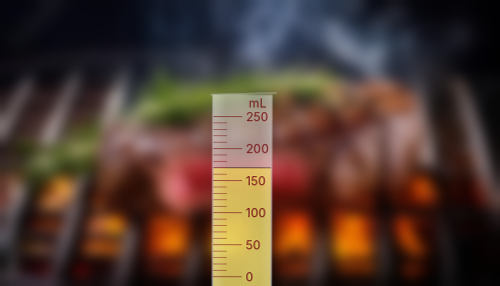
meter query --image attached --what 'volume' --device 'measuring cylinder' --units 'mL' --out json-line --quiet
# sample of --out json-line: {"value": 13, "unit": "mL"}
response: {"value": 170, "unit": "mL"}
